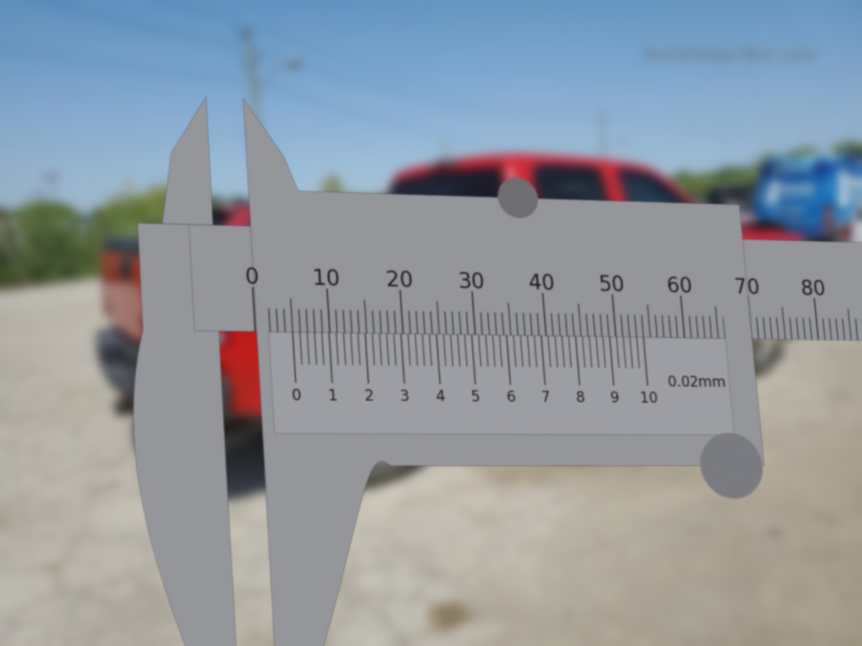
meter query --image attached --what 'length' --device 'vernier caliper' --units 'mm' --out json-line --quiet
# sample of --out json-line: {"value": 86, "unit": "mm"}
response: {"value": 5.0, "unit": "mm"}
